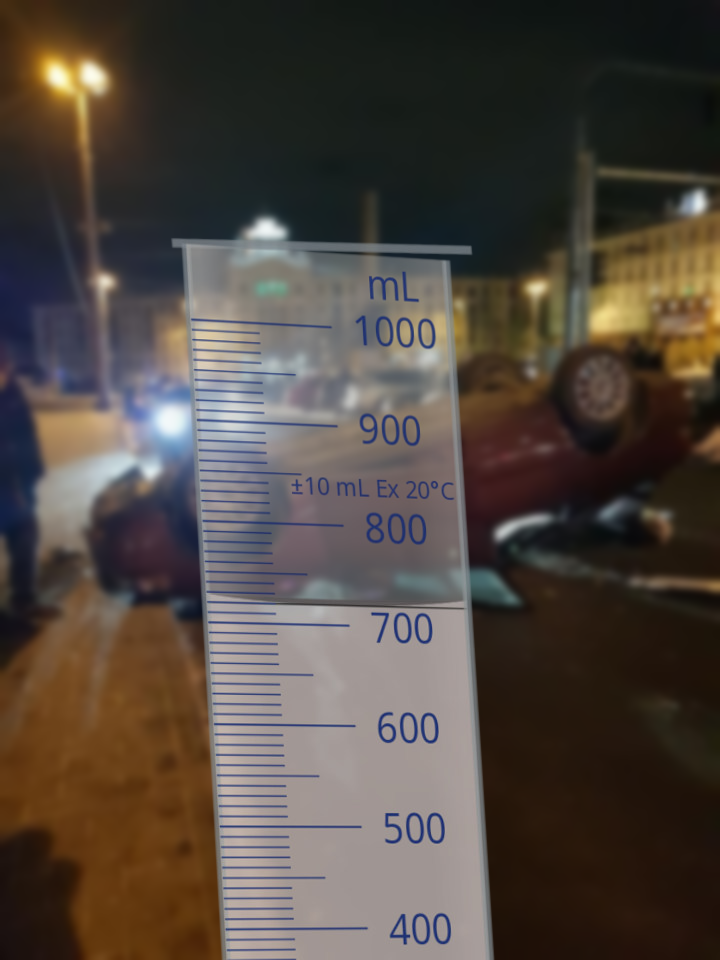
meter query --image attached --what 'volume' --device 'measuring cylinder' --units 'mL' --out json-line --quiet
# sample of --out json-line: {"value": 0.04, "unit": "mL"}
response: {"value": 720, "unit": "mL"}
